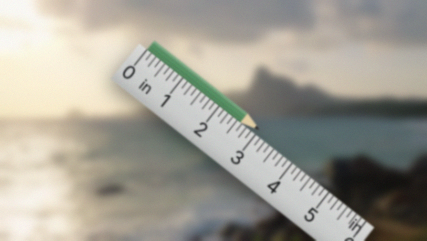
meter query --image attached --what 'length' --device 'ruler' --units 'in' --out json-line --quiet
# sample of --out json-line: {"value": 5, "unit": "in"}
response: {"value": 3, "unit": "in"}
